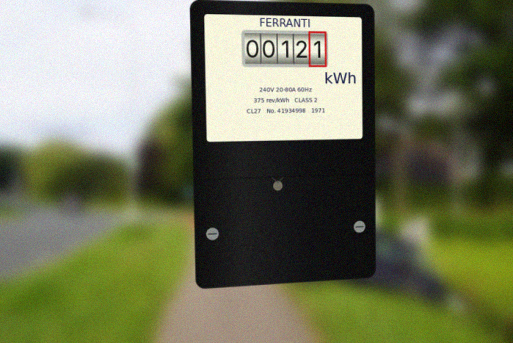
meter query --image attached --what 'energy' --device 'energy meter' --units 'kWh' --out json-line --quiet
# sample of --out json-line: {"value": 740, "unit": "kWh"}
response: {"value": 12.1, "unit": "kWh"}
